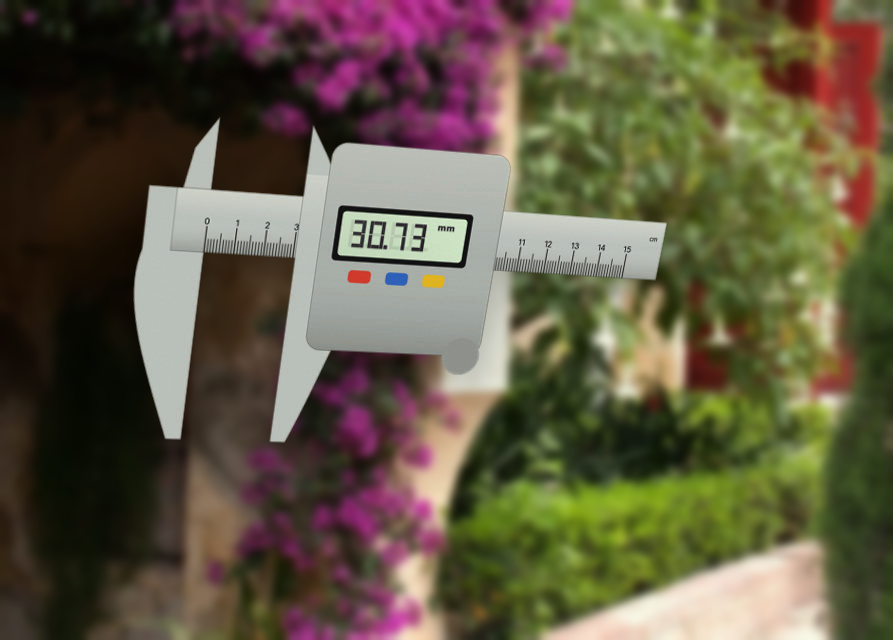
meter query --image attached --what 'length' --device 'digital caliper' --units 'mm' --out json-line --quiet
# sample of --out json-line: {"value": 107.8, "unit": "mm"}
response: {"value": 30.73, "unit": "mm"}
